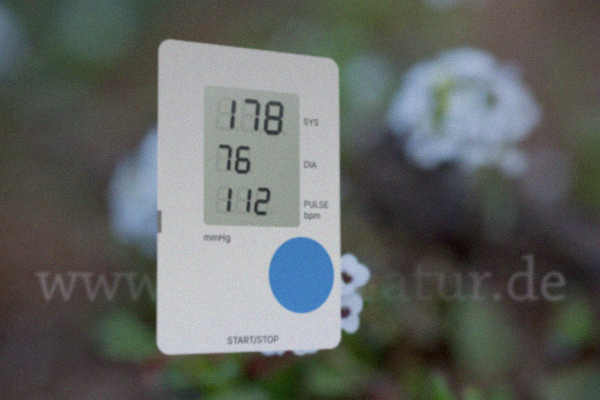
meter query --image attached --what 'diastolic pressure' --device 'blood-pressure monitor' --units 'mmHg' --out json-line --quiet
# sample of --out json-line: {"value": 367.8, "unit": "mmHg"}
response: {"value": 76, "unit": "mmHg"}
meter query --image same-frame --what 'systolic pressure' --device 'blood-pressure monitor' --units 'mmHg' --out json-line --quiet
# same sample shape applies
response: {"value": 178, "unit": "mmHg"}
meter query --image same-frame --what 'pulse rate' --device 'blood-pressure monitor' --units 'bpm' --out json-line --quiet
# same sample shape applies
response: {"value": 112, "unit": "bpm"}
